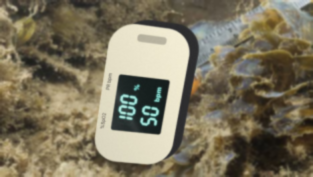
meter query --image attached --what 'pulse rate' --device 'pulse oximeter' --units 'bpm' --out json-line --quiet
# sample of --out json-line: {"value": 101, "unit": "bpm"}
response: {"value": 50, "unit": "bpm"}
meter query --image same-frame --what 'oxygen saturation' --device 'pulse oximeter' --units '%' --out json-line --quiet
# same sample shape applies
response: {"value": 100, "unit": "%"}
